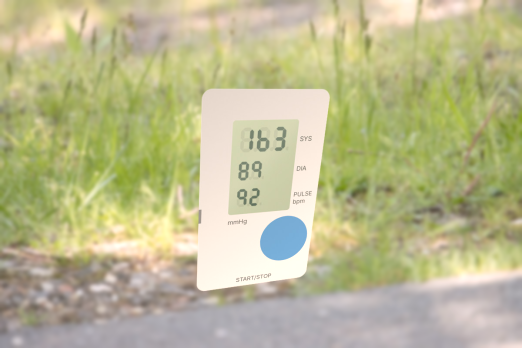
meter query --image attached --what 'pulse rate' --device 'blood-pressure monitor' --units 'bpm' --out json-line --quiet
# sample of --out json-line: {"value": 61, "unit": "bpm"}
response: {"value": 92, "unit": "bpm"}
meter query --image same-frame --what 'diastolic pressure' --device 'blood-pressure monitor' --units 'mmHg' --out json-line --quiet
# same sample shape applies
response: {"value": 89, "unit": "mmHg"}
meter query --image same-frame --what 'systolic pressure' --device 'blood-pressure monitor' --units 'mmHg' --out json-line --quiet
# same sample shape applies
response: {"value": 163, "unit": "mmHg"}
